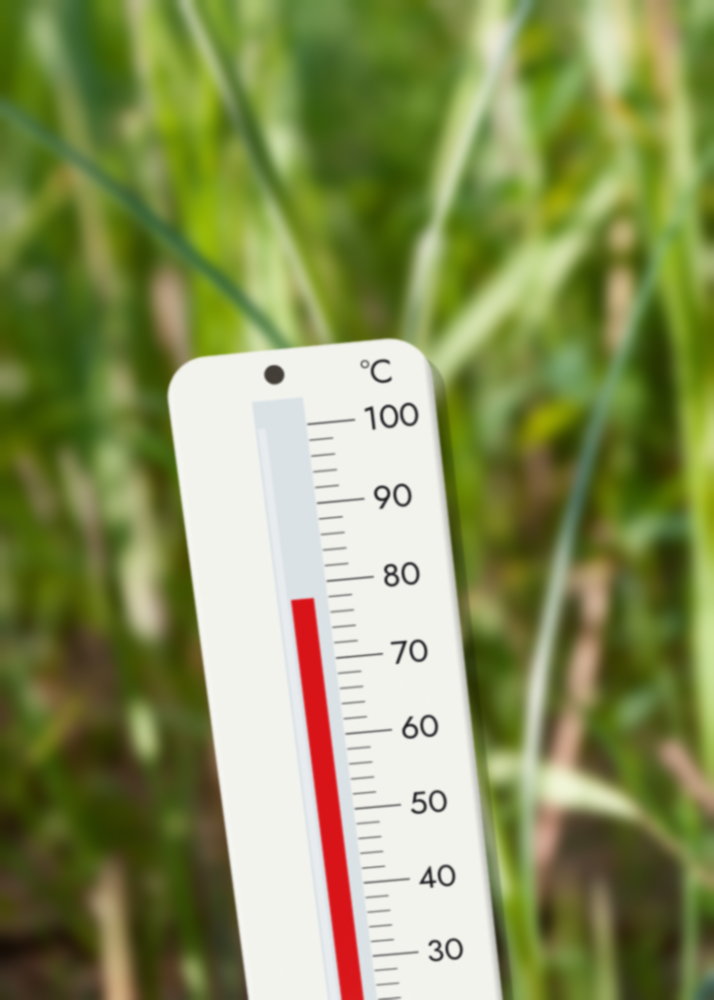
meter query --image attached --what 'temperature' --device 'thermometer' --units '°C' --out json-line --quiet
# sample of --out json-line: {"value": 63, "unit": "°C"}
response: {"value": 78, "unit": "°C"}
